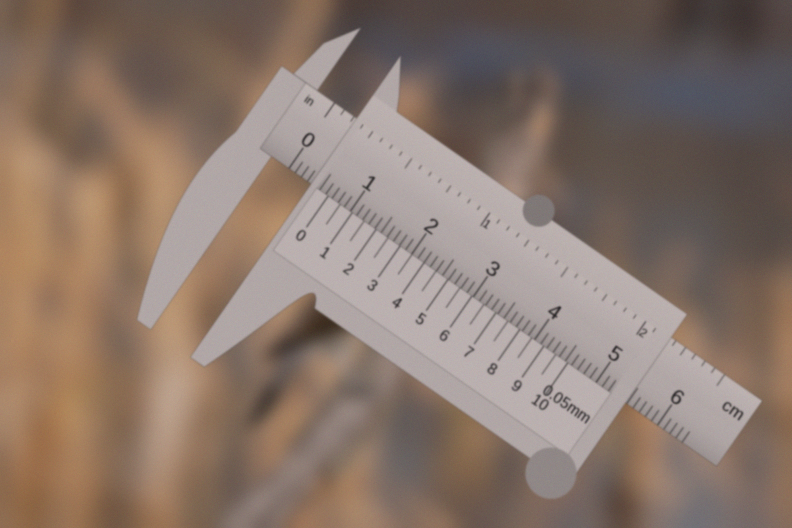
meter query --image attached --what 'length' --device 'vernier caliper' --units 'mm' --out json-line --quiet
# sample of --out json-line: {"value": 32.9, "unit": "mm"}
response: {"value": 6.4, "unit": "mm"}
